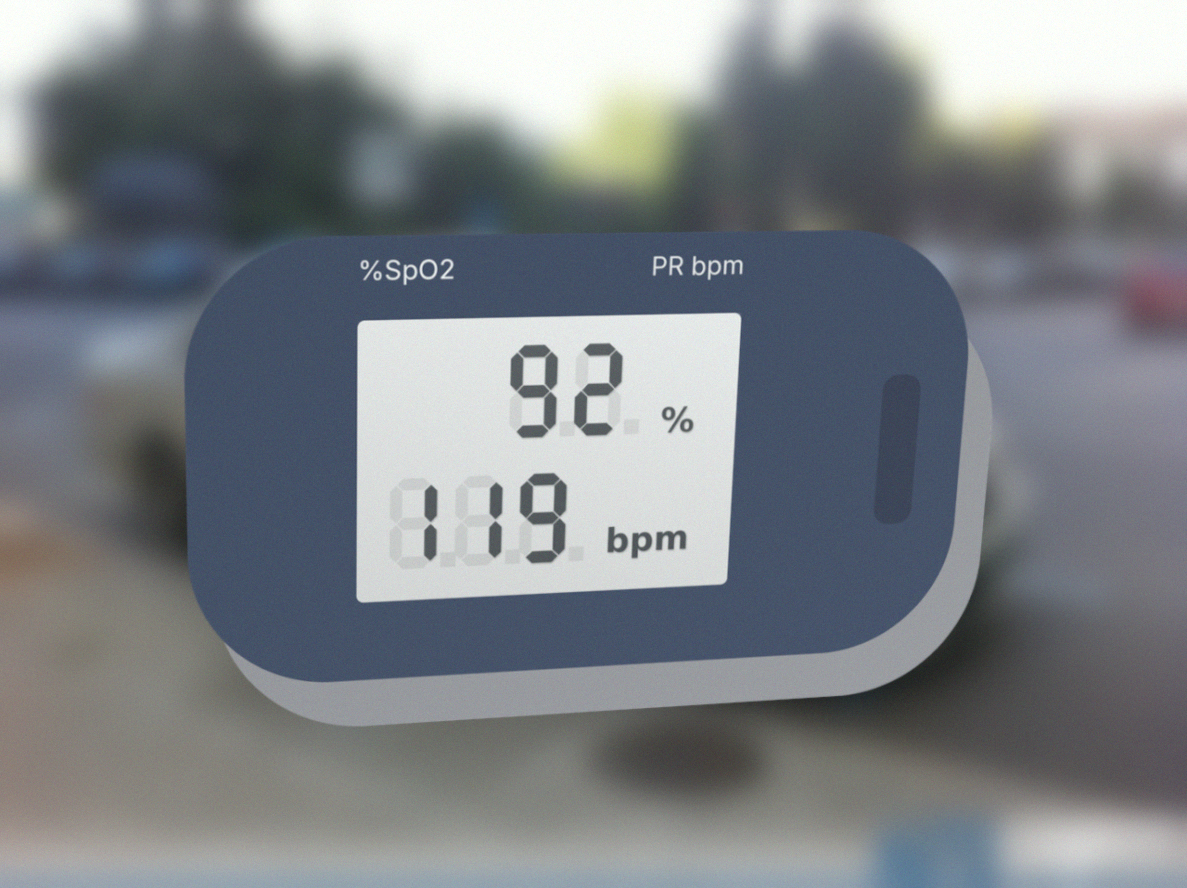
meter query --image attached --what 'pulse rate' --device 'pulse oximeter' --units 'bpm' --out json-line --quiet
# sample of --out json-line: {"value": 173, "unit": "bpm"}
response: {"value": 119, "unit": "bpm"}
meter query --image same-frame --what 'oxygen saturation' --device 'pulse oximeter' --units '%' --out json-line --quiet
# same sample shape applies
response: {"value": 92, "unit": "%"}
